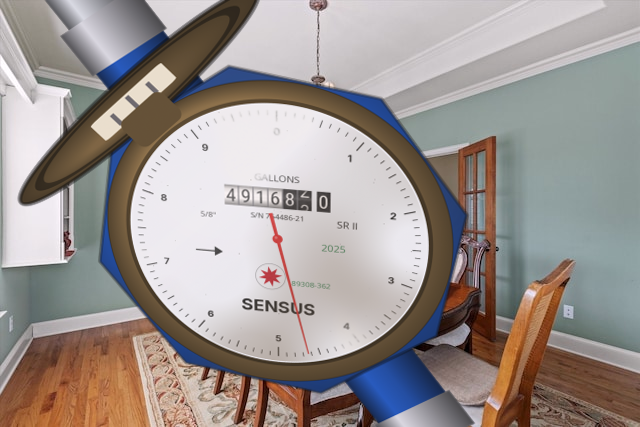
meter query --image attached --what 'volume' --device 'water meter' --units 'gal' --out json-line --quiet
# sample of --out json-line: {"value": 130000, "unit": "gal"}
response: {"value": 4916824.6, "unit": "gal"}
